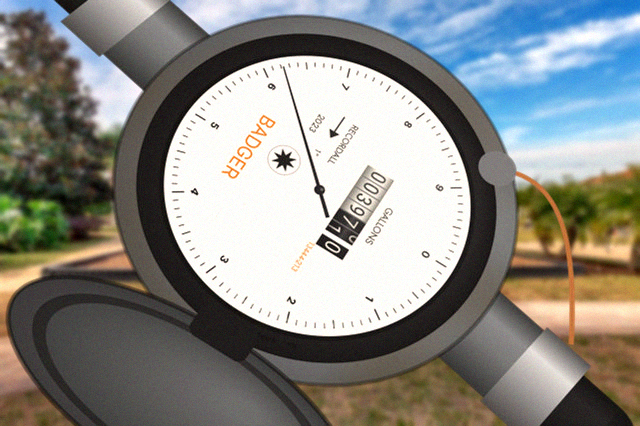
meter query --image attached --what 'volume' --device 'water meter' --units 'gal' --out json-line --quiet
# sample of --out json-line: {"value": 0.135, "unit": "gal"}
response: {"value": 39706.2, "unit": "gal"}
